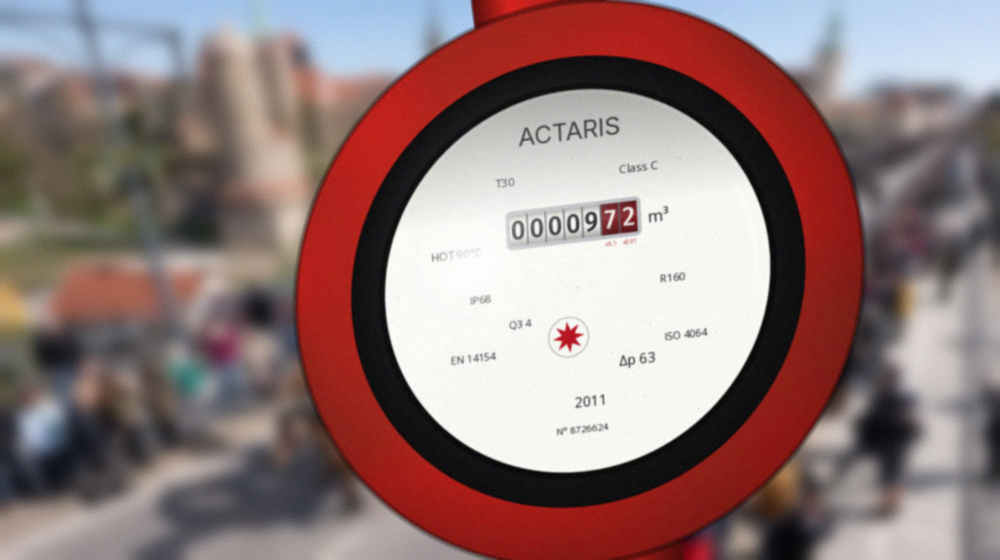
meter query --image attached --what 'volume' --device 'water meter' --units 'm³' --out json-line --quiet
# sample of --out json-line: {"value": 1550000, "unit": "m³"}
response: {"value": 9.72, "unit": "m³"}
